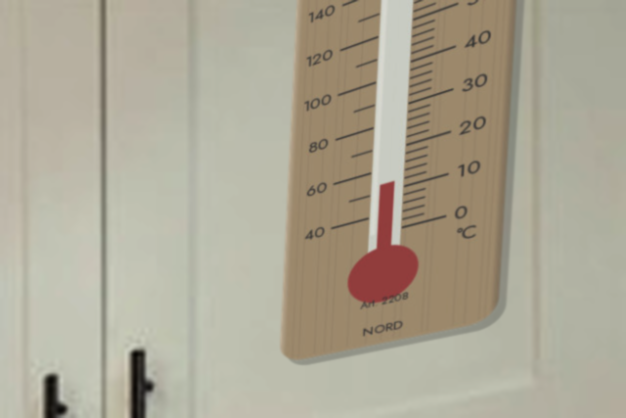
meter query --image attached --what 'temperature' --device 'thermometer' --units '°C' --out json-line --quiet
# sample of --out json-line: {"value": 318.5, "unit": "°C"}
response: {"value": 12, "unit": "°C"}
